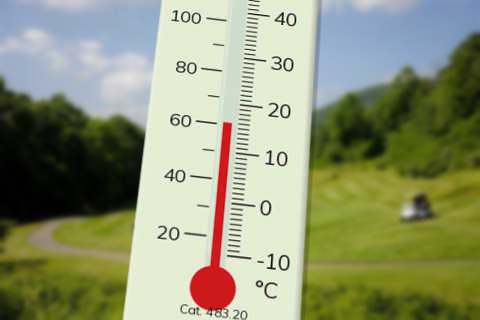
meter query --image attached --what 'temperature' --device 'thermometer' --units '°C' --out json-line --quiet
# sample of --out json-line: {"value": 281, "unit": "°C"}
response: {"value": 16, "unit": "°C"}
